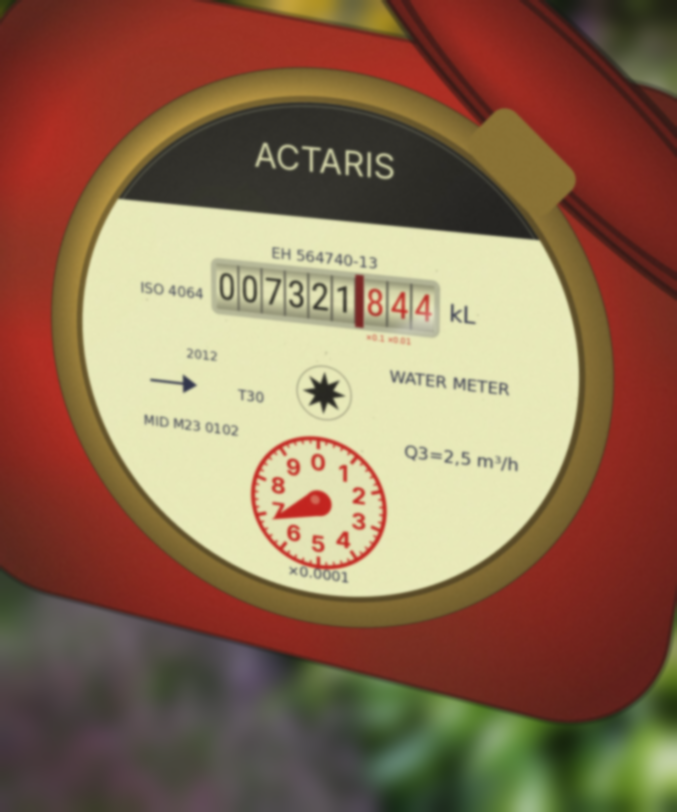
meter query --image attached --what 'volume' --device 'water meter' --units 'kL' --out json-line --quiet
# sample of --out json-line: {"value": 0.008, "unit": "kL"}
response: {"value": 7321.8446, "unit": "kL"}
